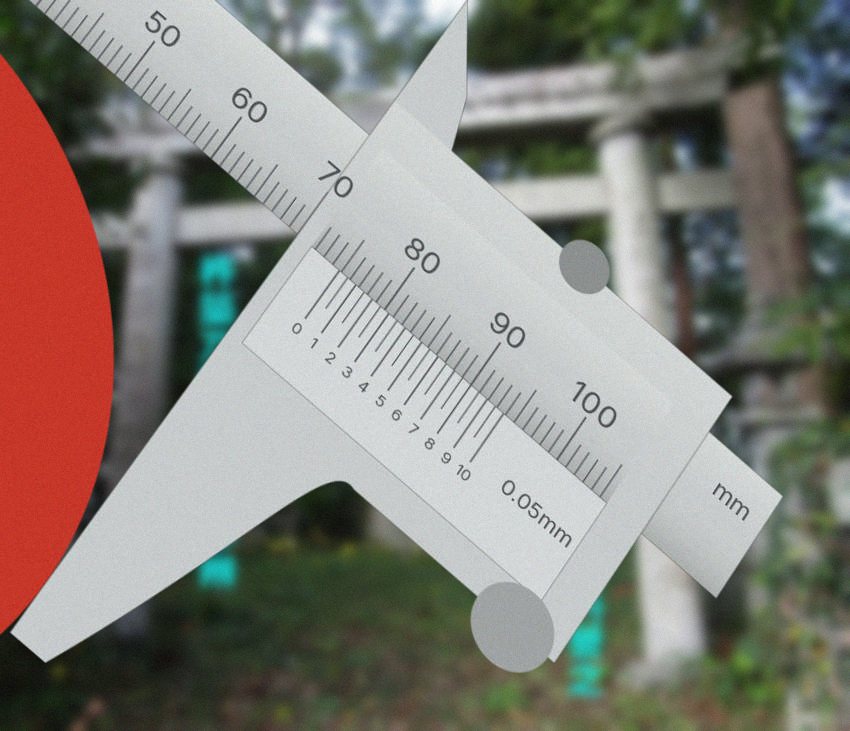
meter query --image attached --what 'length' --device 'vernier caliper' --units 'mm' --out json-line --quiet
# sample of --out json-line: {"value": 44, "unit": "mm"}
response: {"value": 74.8, "unit": "mm"}
